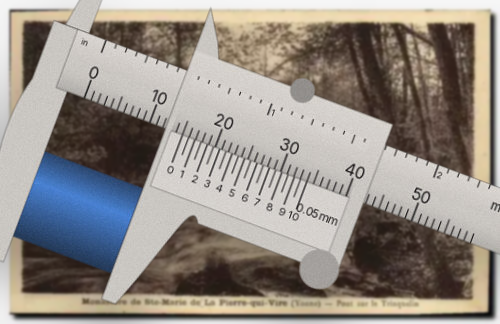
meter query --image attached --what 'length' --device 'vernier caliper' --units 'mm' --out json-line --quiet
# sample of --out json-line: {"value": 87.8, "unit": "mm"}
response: {"value": 15.0, "unit": "mm"}
